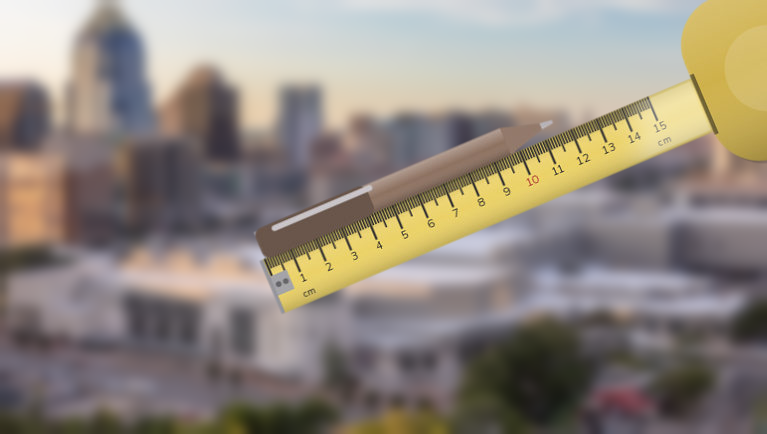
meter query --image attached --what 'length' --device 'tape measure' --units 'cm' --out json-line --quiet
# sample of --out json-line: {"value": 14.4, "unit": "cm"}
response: {"value": 11.5, "unit": "cm"}
